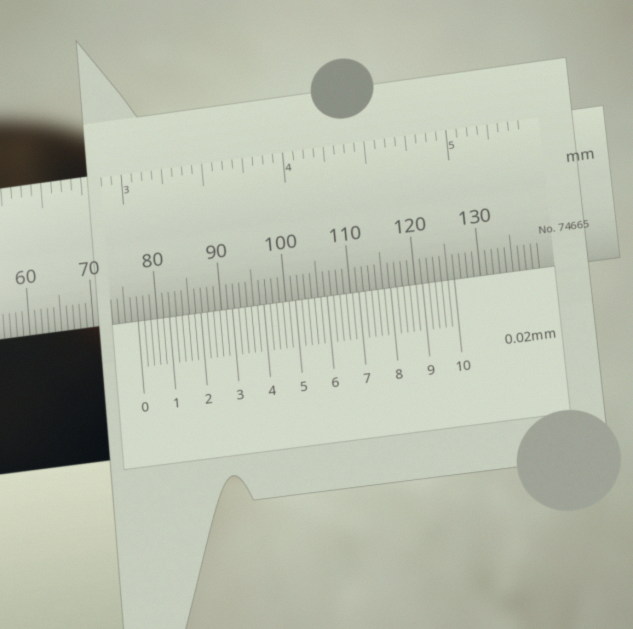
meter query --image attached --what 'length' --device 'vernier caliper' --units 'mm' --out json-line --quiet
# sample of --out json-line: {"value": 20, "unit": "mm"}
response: {"value": 77.0, "unit": "mm"}
